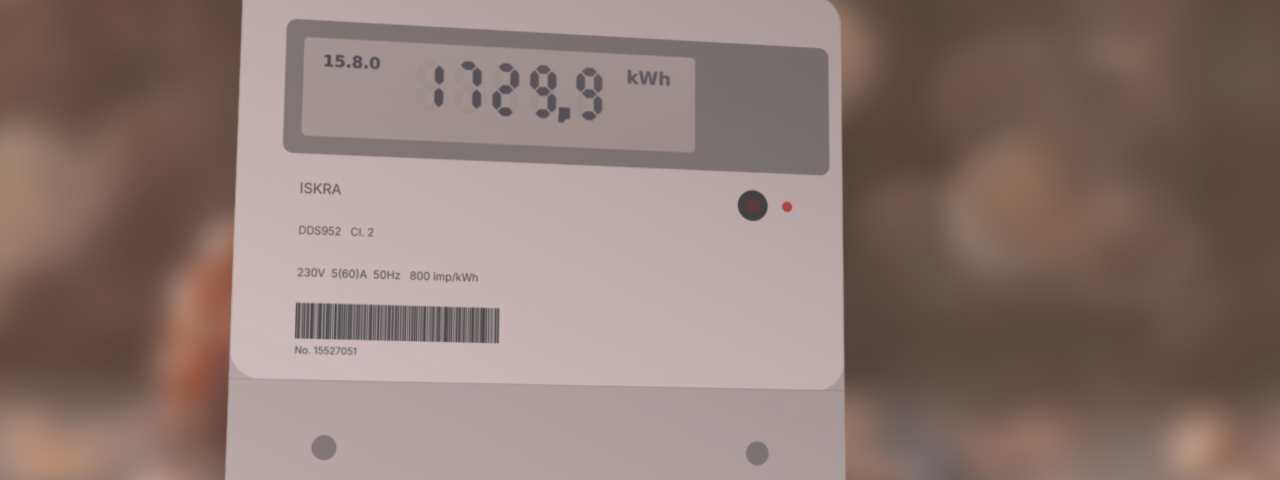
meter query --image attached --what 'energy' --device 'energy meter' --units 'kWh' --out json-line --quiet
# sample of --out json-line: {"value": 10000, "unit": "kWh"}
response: {"value": 1729.9, "unit": "kWh"}
